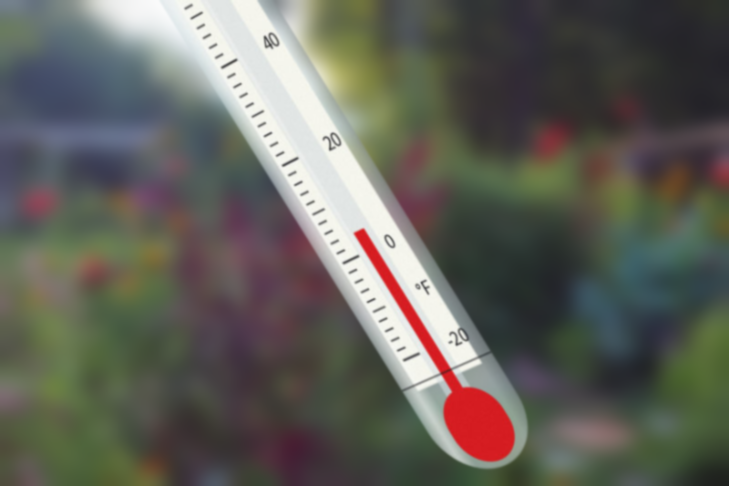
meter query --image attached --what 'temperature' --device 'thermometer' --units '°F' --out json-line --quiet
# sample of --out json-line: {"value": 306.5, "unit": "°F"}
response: {"value": 4, "unit": "°F"}
